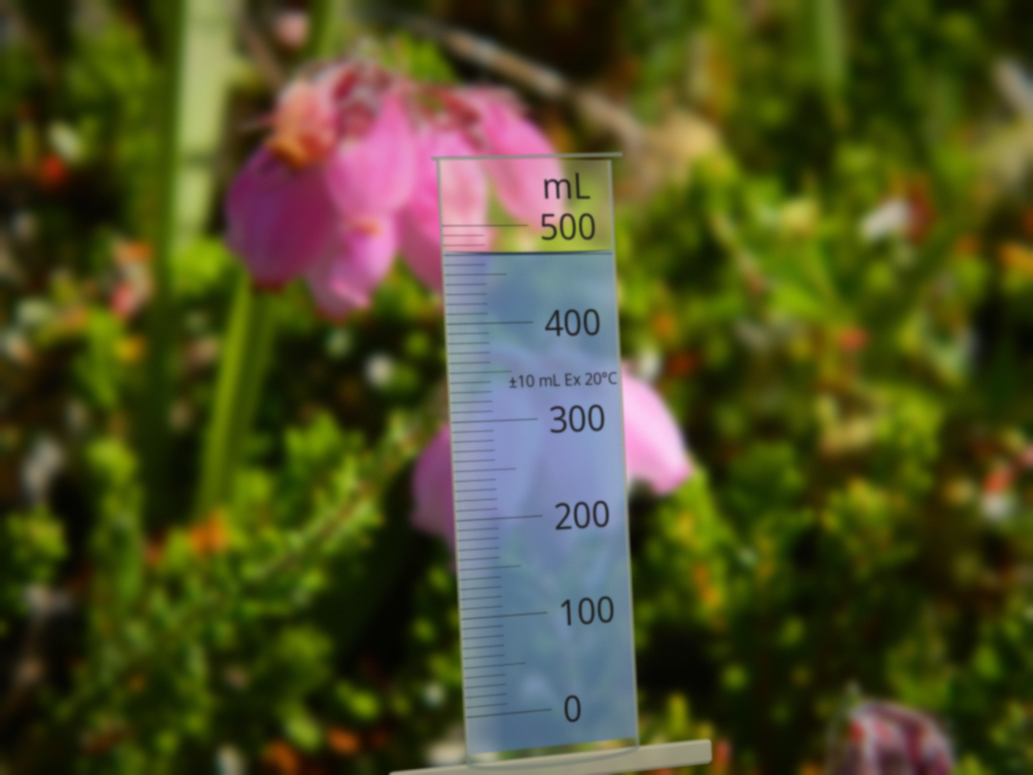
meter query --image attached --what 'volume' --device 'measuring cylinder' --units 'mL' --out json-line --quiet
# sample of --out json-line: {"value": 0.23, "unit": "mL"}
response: {"value": 470, "unit": "mL"}
